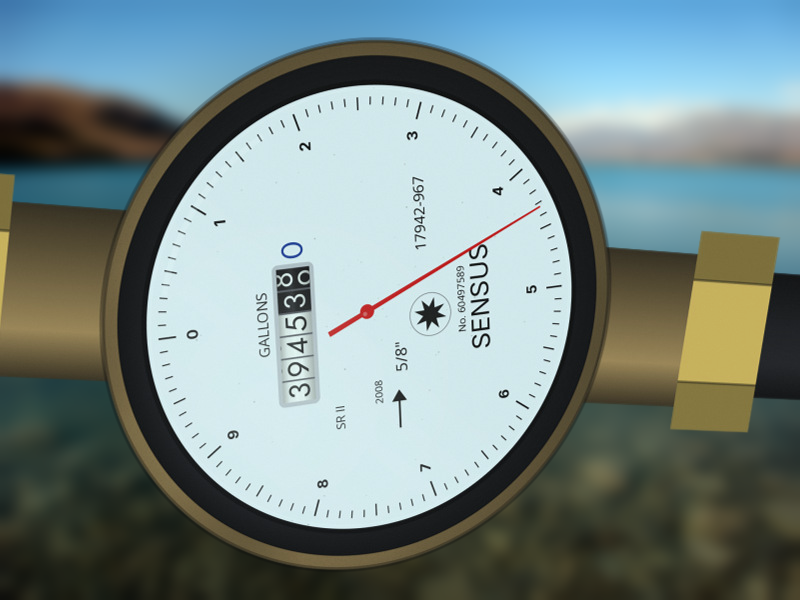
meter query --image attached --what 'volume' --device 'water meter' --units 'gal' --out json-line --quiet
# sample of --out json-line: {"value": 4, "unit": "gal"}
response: {"value": 3945384.3, "unit": "gal"}
